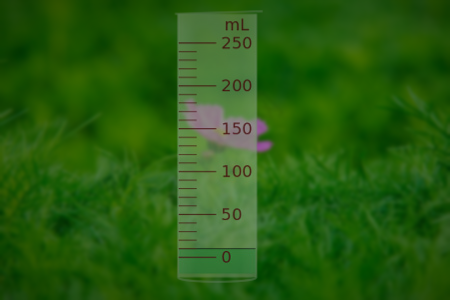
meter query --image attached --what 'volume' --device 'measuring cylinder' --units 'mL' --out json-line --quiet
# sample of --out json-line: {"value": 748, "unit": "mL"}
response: {"value": 10, "unit": "mL"}
